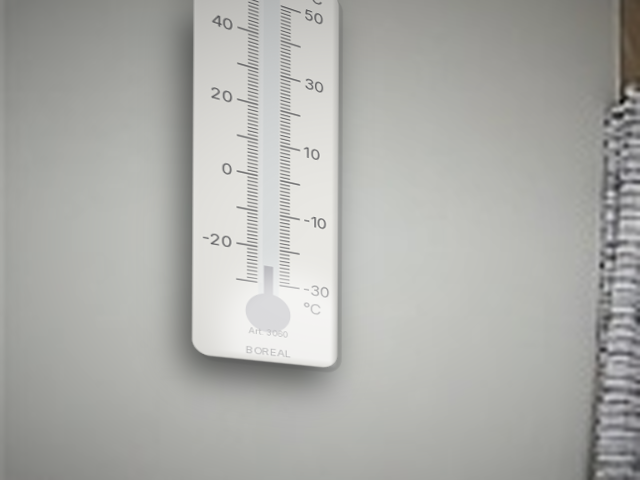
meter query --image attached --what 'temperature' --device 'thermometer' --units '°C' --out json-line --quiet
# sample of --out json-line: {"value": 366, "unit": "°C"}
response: {"value": -25, "unit": "°C"}
